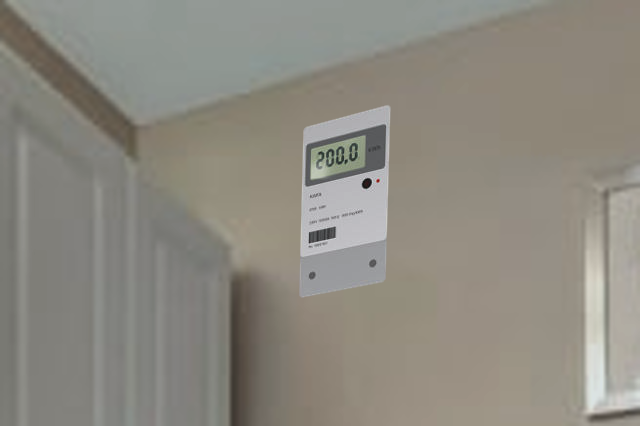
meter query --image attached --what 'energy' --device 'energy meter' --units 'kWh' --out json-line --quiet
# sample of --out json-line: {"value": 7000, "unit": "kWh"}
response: {"value": 200.0, "unit": "kWh"}
